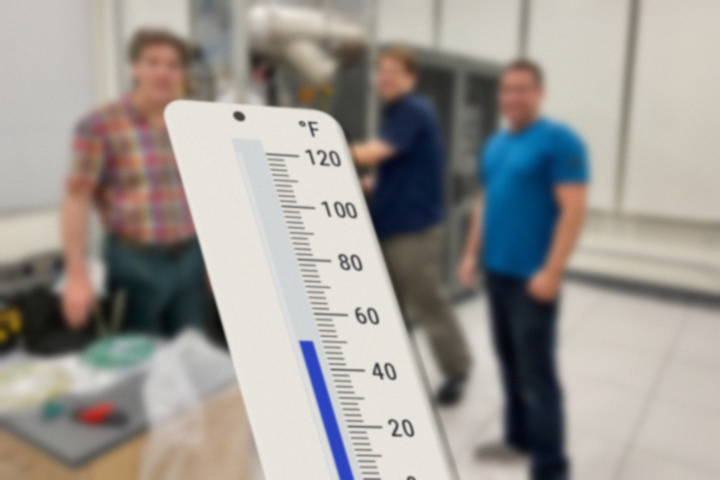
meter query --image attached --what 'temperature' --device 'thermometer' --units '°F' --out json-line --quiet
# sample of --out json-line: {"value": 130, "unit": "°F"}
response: {"value": 50, "unit": "°F"}
